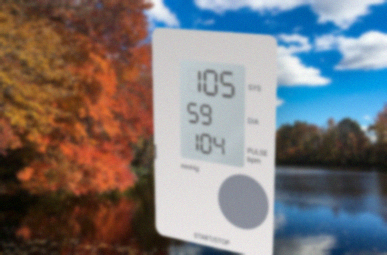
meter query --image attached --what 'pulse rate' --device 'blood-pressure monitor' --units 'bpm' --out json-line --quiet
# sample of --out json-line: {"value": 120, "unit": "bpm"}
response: {"value": 104, "unit": "bpm"}
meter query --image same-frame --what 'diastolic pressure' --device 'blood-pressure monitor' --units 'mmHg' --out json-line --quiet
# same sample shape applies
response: {"value": 59, "unit": "mmHg"}
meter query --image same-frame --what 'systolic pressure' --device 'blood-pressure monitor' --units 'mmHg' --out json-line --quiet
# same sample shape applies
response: {"value": 105, "unit": "mmHg"}
